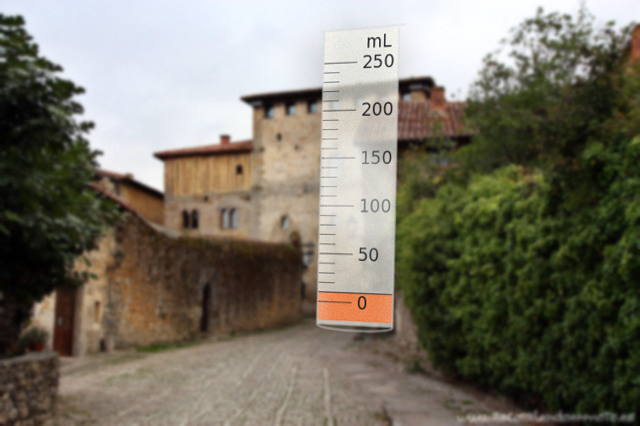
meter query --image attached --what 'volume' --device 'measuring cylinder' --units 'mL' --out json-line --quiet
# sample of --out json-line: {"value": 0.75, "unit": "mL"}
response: {"value": 10, "unit": "mL"}
